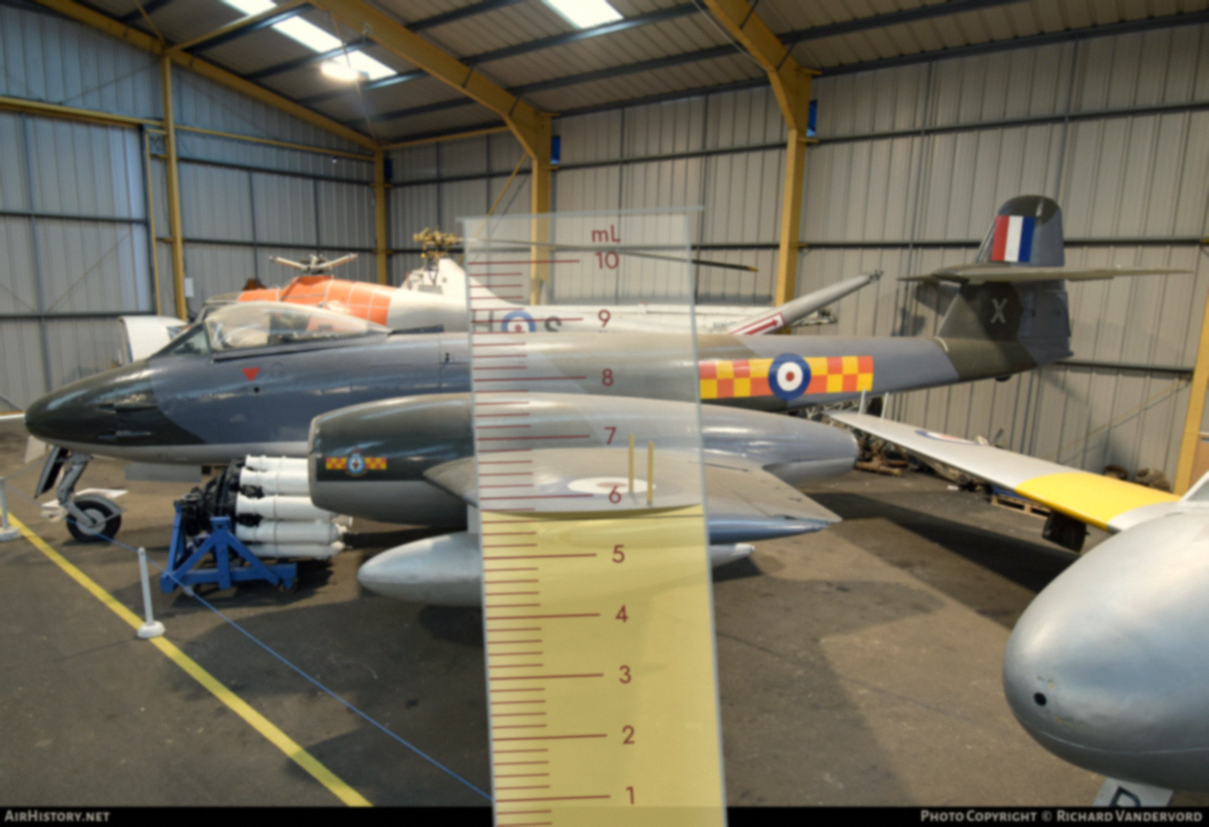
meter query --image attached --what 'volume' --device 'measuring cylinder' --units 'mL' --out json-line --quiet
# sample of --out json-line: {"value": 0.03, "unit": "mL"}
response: {"value": 5.6, "unit": "mL"}
